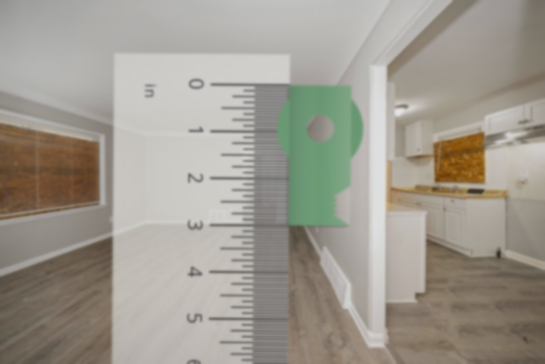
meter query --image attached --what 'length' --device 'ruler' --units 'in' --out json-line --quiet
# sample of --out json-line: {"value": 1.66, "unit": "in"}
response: {"value": 3, "unit": "in"}
